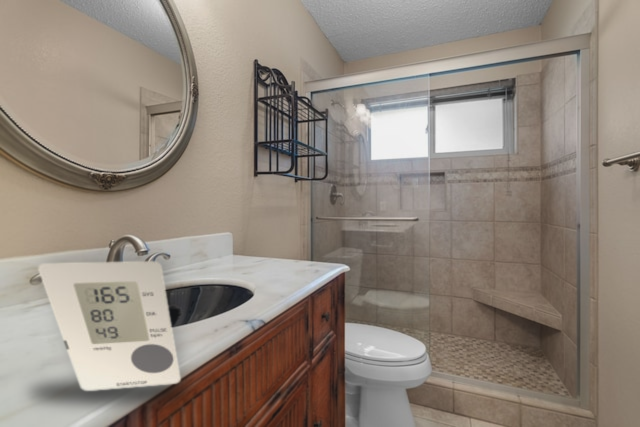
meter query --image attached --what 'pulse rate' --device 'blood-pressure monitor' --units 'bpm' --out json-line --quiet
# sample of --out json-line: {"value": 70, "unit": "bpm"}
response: {"value": 49, "unit": "bpm"}
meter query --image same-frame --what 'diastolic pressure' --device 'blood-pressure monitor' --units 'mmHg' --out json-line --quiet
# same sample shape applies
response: {"value": 80, "unit": "mmHg"}
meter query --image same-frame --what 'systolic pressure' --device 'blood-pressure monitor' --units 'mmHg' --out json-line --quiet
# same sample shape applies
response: {"value": 165, "unit": "mmHg"}
